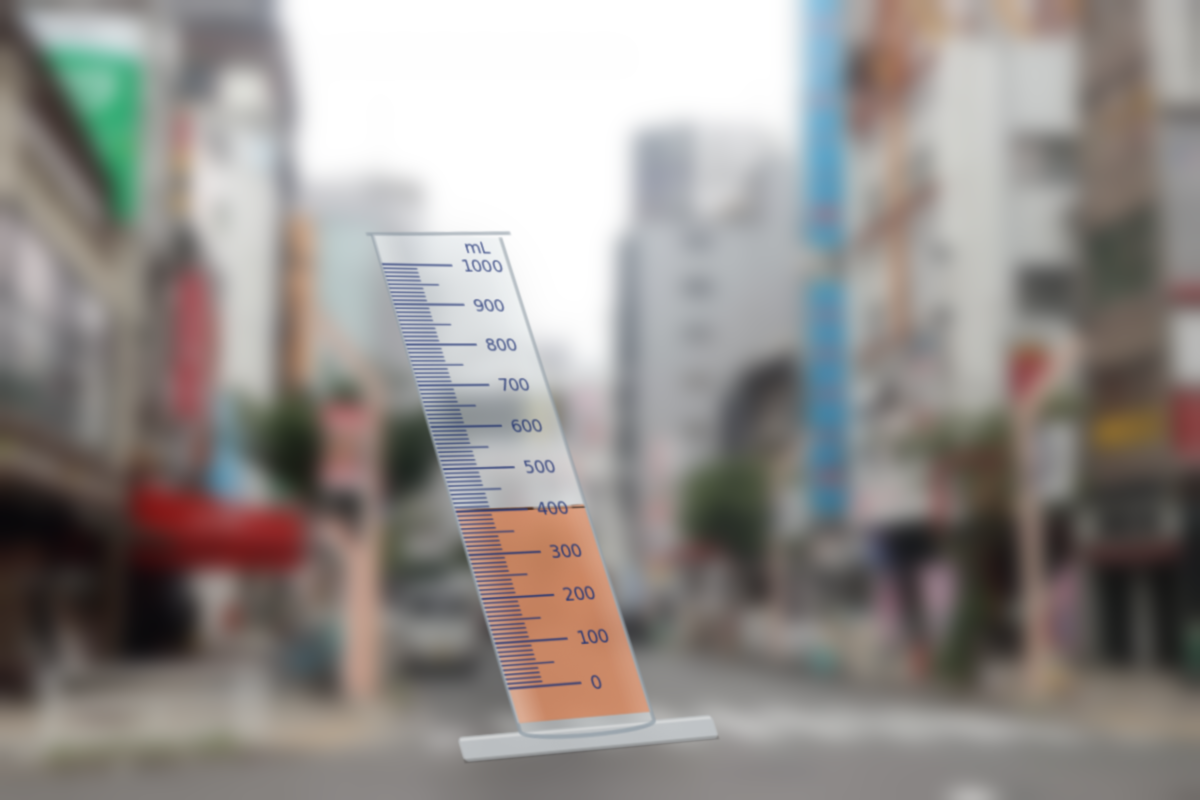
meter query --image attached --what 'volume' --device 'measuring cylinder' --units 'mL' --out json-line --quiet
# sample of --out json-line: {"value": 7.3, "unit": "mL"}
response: {"value": 400, "unit": "mL"}
